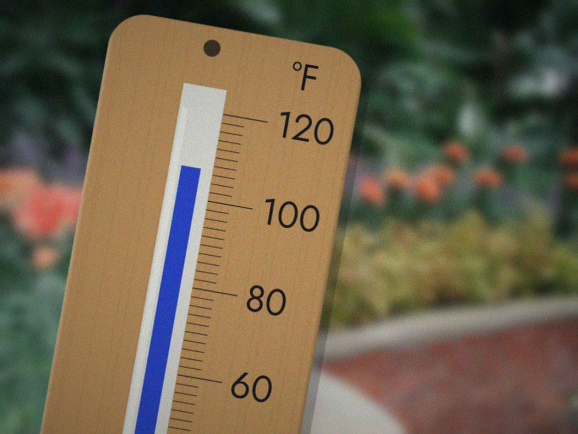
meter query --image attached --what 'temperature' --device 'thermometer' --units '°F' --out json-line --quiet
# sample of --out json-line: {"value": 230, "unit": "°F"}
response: {"value": 107, "unit": "°F"}
